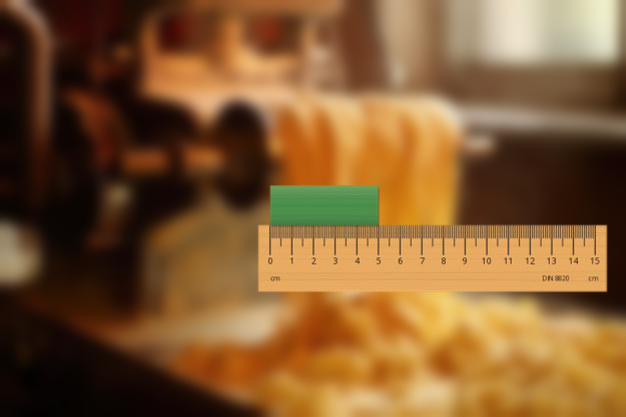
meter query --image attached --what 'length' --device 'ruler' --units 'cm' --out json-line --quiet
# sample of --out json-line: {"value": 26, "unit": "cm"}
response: {"value": 5, "unit": "cm"}
